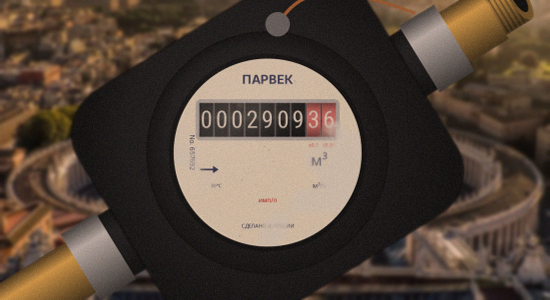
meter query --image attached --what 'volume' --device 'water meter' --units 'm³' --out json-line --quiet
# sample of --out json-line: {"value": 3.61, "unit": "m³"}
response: {"value": 2909.36, "unit": "m³"}
